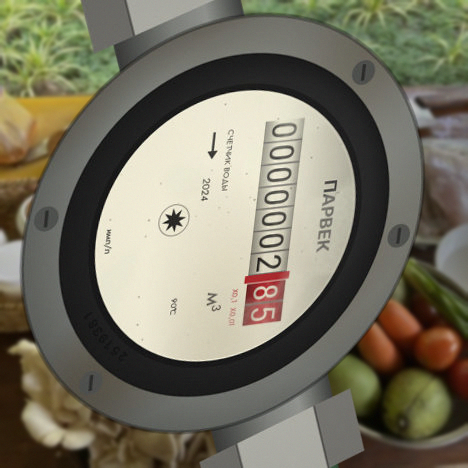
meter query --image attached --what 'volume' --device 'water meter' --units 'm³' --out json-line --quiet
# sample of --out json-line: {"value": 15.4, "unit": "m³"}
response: {"value": 2.85, "unit": "m³"}
